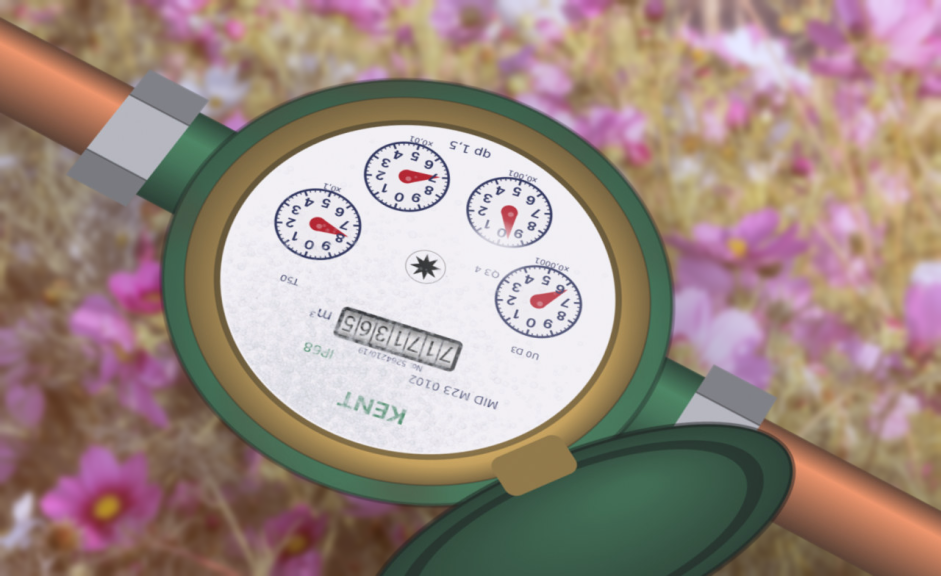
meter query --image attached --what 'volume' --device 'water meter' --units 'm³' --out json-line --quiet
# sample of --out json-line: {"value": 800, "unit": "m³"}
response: {"value": 7171365.7696, "unit": "m³"}
